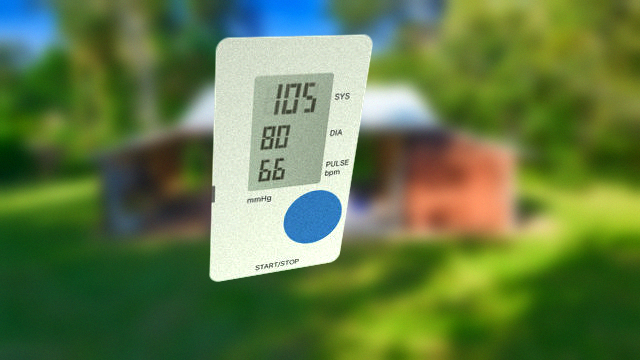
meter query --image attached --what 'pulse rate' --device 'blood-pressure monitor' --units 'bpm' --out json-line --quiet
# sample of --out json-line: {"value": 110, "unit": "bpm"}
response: {"value": 66, "unit": "bpm"}
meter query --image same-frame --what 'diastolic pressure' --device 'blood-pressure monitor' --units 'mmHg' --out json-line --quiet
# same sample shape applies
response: {"value": 80, "unit": "mmHg"}
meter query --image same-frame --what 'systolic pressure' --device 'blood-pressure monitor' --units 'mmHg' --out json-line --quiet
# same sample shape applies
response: {"value": 105, "unit": "mmHg"}
